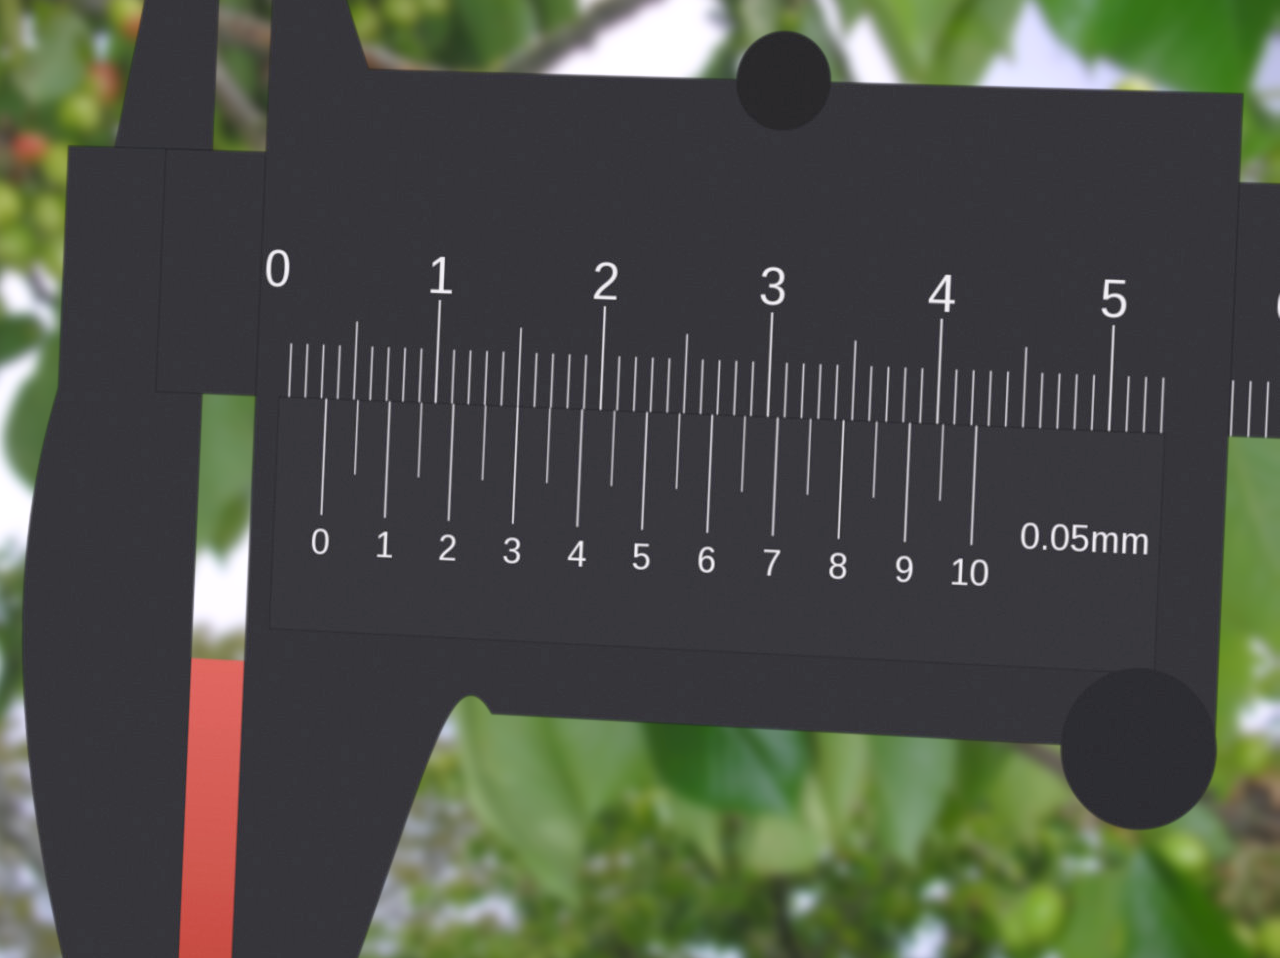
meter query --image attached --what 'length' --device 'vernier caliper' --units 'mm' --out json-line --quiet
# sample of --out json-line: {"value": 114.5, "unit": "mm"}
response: {"value": 3.3, "unit": "mm"}
